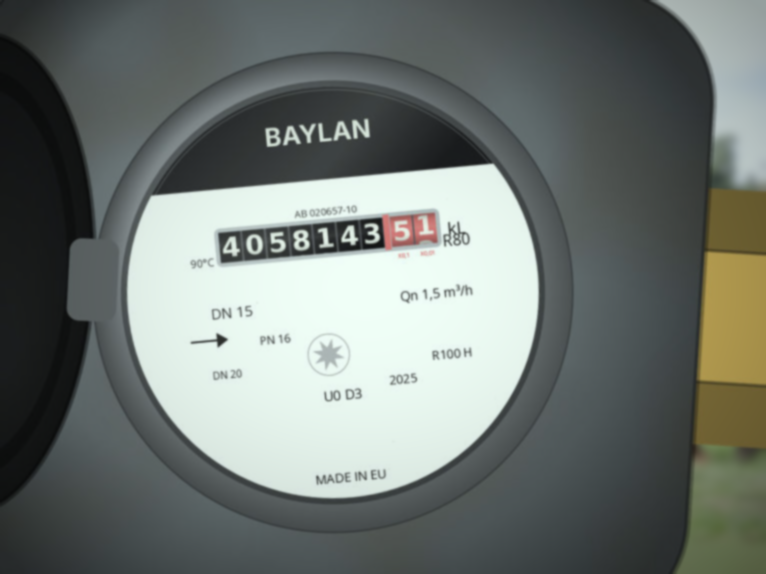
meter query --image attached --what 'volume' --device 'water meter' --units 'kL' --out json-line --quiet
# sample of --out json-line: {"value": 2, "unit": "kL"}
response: {"value": 4058143.51, "unit": "kL"}
